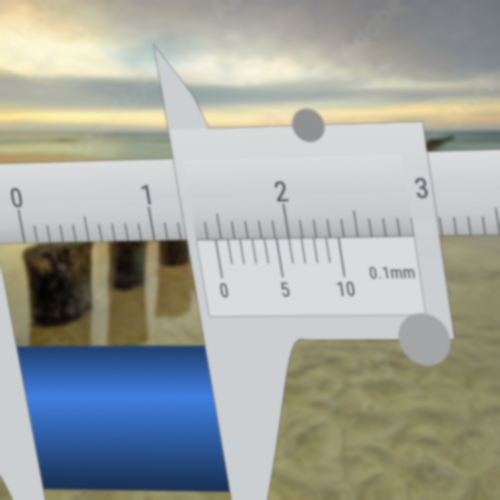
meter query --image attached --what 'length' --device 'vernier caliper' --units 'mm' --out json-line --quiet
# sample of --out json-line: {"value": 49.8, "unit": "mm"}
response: {"value": 14.6, "unit": "mm"}
